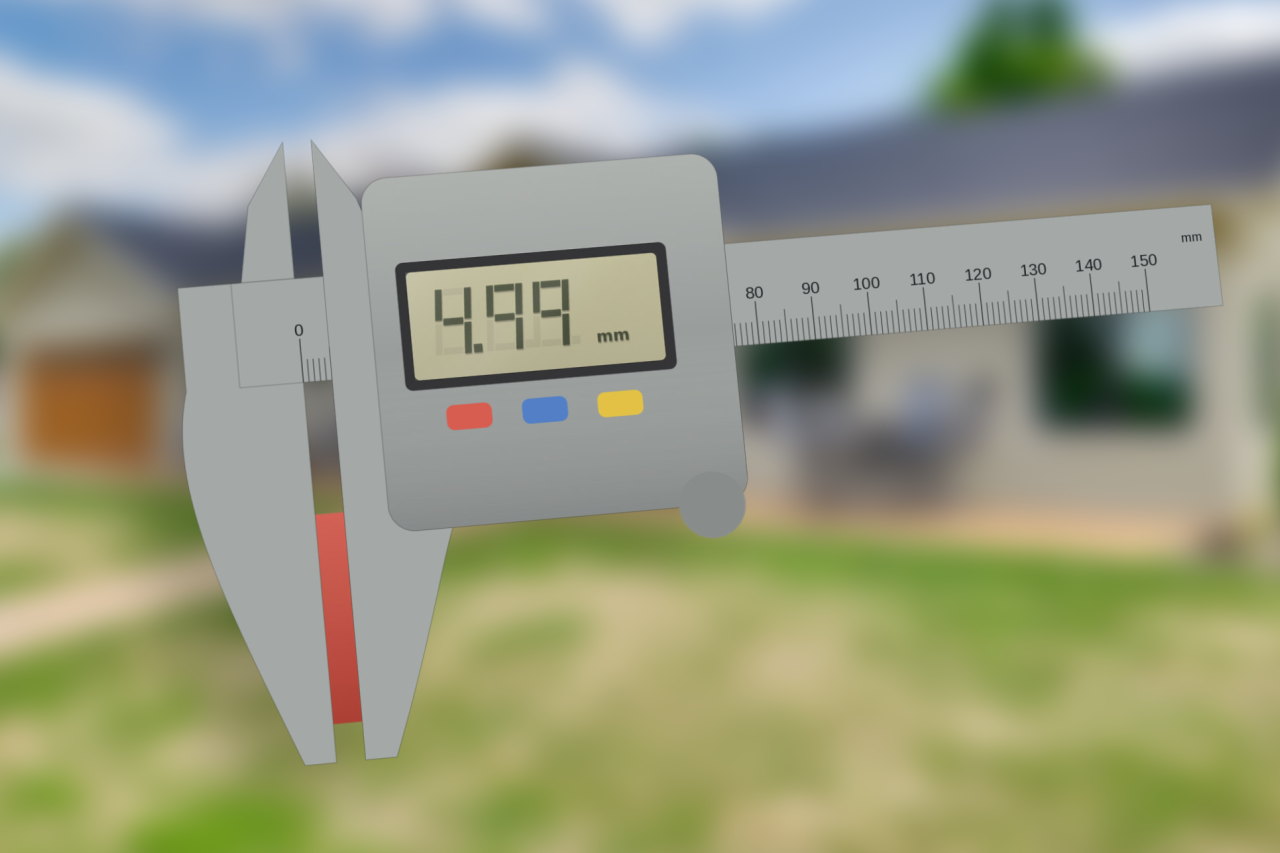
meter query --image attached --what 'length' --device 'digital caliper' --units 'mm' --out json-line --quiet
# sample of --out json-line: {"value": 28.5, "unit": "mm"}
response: {"value": 4.99, "unit": "mm"}
